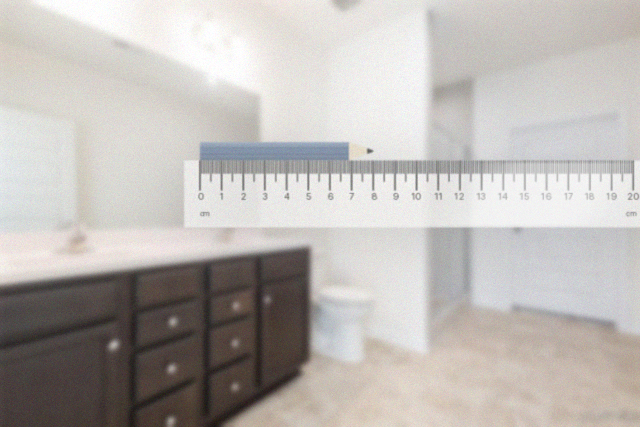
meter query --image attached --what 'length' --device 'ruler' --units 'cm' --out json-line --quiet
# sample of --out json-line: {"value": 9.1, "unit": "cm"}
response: {"value": 8, "unit": "cm"}
